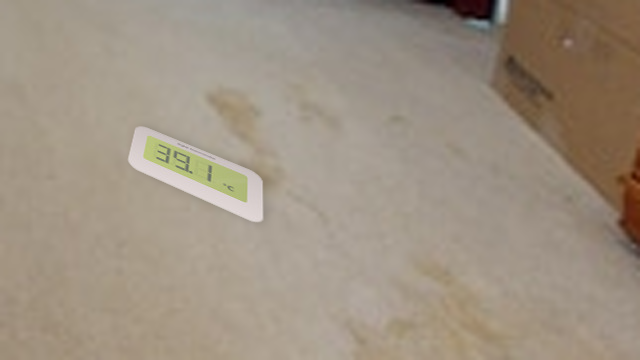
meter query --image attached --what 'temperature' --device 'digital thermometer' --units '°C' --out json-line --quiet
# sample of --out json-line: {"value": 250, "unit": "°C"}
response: {"value": 39.1, "unit": "°C"}
